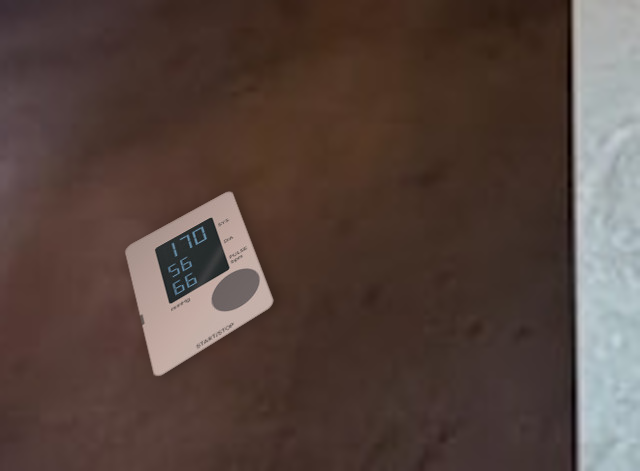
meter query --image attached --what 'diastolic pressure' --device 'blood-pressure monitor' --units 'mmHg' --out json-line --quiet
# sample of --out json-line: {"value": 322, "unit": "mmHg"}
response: {"value": 56, "unit": "mmHg"}
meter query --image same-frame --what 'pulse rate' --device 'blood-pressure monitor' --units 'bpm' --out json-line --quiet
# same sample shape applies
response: {"value": 66, "unit": "bpm"}
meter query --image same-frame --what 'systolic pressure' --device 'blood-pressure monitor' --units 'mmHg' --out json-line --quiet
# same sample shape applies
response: {"value": 170, "unit": "mmHg"}
